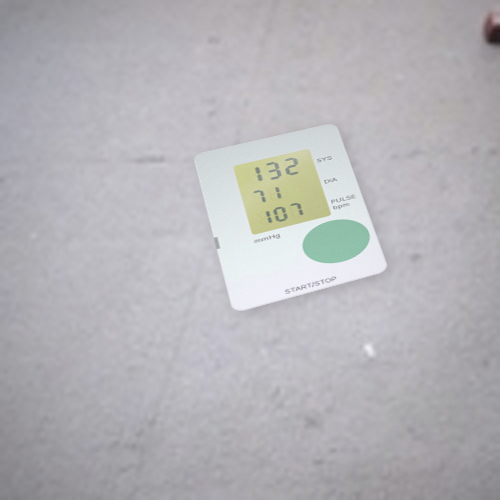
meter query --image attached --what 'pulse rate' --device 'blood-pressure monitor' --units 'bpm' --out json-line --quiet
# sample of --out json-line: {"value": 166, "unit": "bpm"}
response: {"value": 107, "unit": "bpm"}
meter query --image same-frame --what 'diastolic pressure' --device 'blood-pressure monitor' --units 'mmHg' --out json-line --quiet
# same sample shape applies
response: {"value": 71, "unit": "mmHg"}
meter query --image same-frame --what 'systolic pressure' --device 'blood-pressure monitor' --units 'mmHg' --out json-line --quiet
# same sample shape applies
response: {"value": 132, "unit": "mmHg"}
